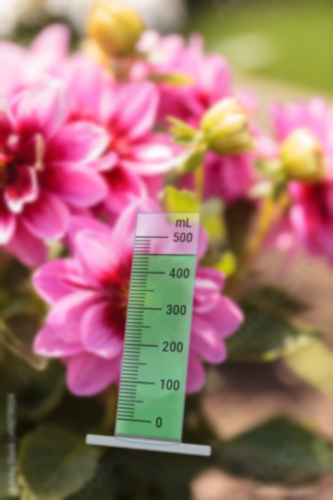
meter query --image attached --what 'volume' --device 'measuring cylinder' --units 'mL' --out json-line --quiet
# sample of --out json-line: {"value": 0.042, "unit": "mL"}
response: {"value": 450, "unit": "mL"}
